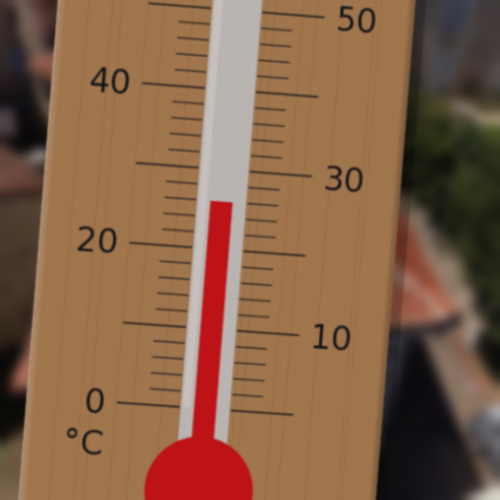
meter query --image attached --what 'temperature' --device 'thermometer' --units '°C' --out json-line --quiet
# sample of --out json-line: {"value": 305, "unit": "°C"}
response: {"value": 26, "unit": "°C"}
